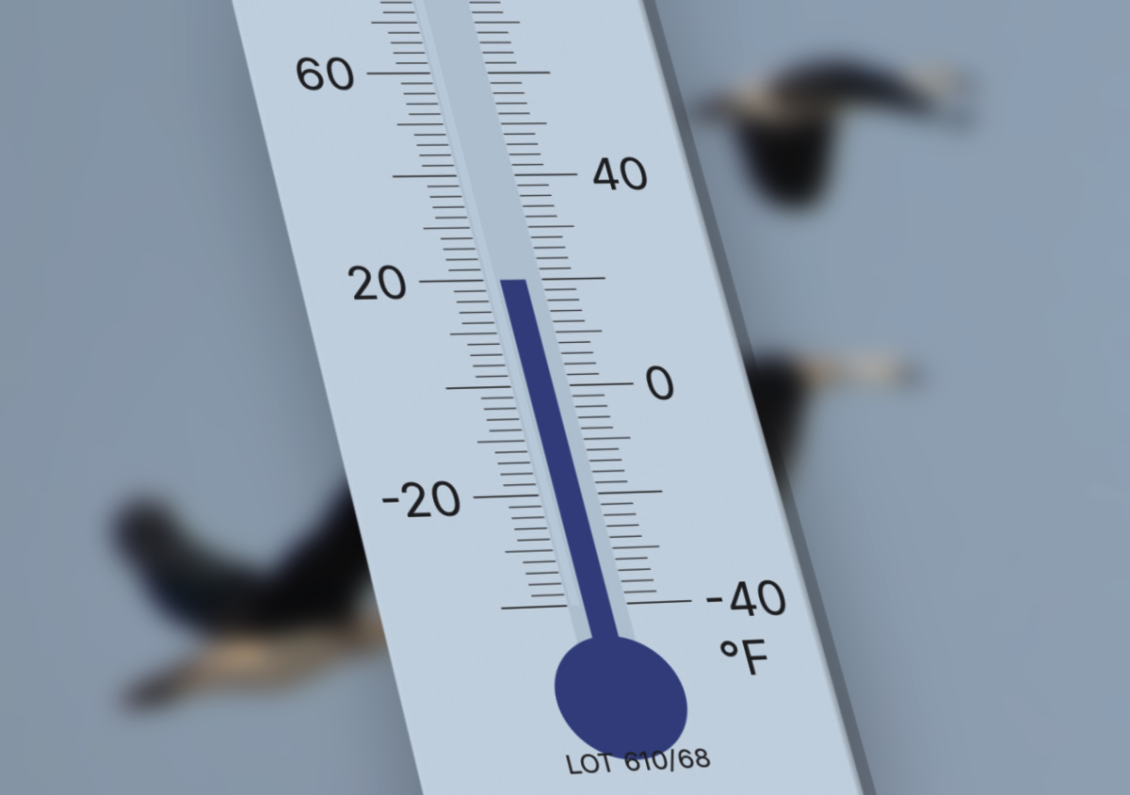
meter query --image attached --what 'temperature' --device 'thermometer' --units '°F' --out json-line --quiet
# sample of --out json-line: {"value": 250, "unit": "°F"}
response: {"value": 20, "unit": "°F"}
